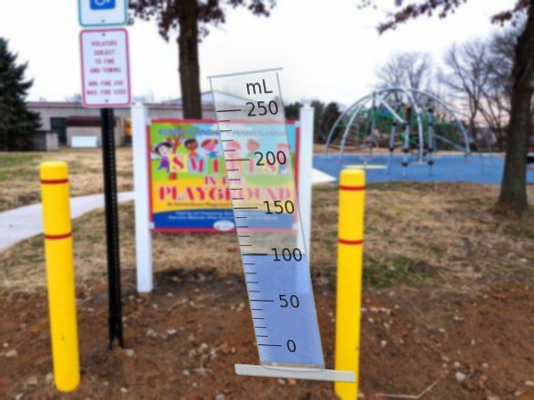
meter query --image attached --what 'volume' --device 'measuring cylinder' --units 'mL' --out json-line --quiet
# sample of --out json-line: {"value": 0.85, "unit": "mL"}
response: {"value": 100, "unit": "mL"}
